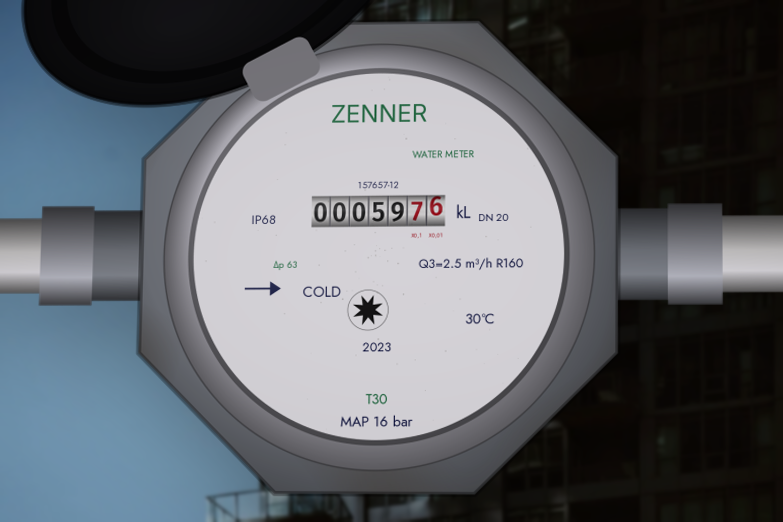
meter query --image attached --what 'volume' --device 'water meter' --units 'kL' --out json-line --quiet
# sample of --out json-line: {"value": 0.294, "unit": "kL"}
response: {"value": 59.76, "unit": "kL"}
